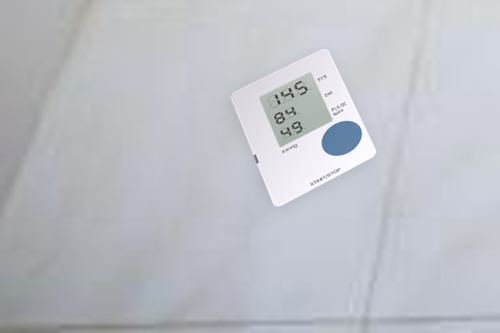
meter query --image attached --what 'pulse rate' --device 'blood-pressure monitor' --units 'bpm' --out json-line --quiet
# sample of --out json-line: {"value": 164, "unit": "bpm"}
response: {"value": 49, "unit": "bpm"}
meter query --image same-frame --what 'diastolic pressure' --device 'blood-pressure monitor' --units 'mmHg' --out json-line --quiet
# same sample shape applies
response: {"value": 84, "unit": "mmHg"}
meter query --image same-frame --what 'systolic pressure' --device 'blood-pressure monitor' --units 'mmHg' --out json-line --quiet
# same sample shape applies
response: {"value": 145, "unit": "mmHg"}
